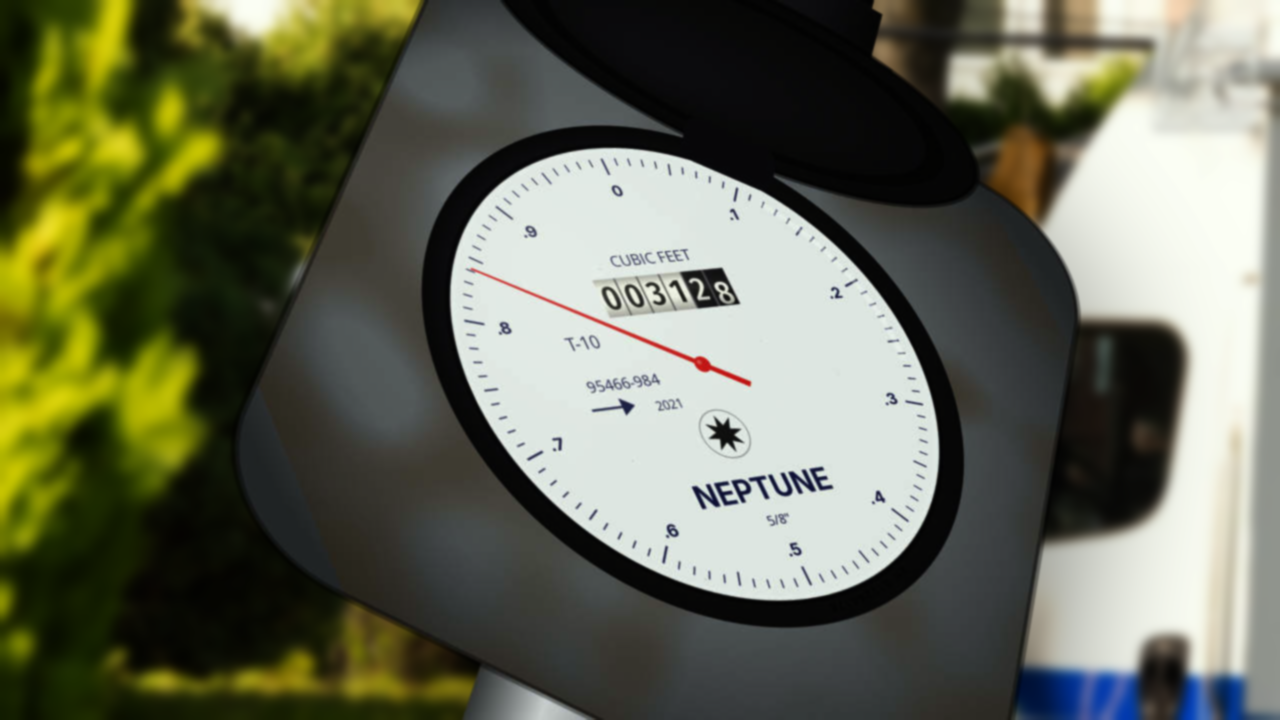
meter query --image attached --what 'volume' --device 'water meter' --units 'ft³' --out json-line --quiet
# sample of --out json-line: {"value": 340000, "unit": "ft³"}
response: {"value": 3127.84, "unit": "ft³"}
